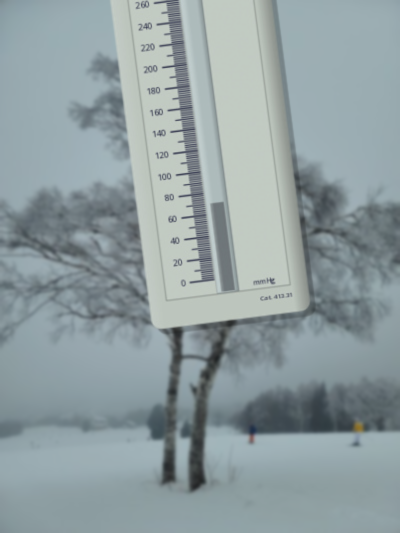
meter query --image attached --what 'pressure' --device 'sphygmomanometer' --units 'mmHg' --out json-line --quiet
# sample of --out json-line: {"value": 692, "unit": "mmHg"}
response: {"value": 70, "unit": "mmHg"}
